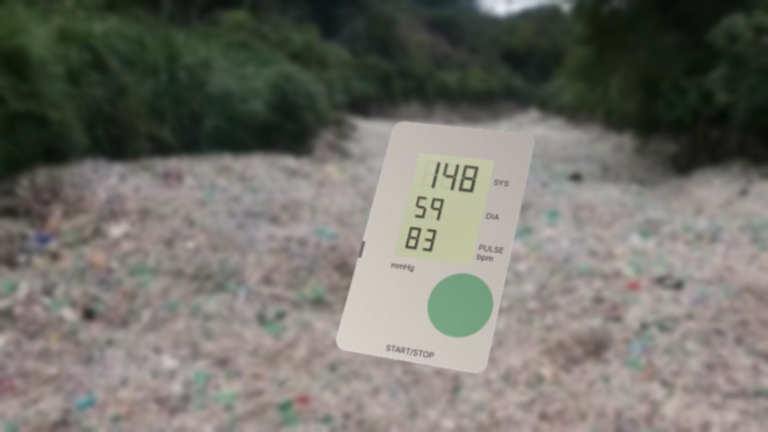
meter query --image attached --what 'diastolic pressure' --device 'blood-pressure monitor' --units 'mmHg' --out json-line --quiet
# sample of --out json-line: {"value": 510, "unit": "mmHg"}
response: {"value": 59, "unit": "mmHg"}
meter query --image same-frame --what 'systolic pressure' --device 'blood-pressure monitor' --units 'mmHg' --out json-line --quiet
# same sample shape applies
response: {"value": 148, "unit": "mmHg"}
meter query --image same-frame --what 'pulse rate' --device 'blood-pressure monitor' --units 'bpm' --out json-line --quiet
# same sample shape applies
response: {"value": 83, "unit": "bpm"}
